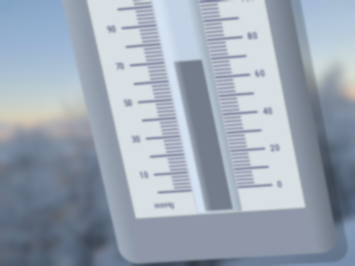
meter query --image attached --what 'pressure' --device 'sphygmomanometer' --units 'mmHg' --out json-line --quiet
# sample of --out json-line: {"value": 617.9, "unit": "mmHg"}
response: {"value": 70, "unit": "mmHg"}
